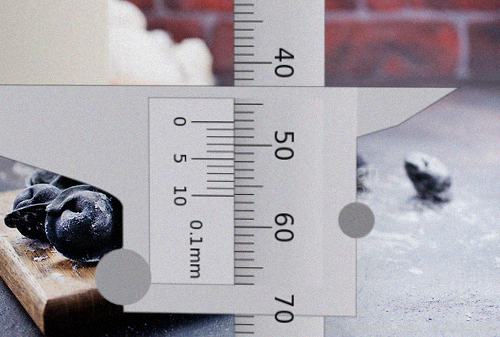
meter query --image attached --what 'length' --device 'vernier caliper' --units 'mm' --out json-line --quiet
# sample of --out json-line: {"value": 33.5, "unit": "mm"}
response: {"value": 47.2, "unit": "mm"}
